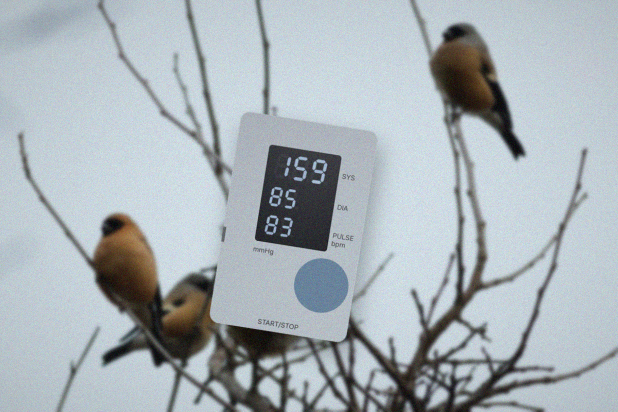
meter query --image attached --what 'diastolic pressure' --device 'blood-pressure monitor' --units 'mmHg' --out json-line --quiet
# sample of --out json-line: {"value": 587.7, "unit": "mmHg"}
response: {"value": 85, "unit": "mmHg"}
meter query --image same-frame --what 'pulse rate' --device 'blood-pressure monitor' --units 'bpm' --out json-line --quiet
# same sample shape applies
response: {"value": 83, "unit": "bpm"}
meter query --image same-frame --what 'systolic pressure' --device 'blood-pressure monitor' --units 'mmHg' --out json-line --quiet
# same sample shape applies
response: {"value": 159, "unit": "mmHg"}
